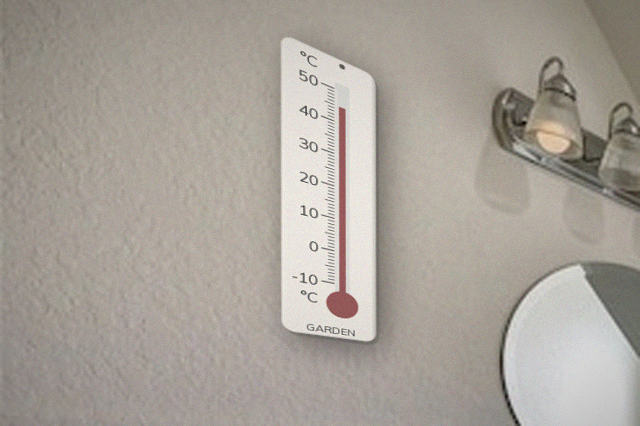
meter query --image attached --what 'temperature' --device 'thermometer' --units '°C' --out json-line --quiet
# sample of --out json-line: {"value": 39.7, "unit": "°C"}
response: {"value": 45, "unit": "°C"}
